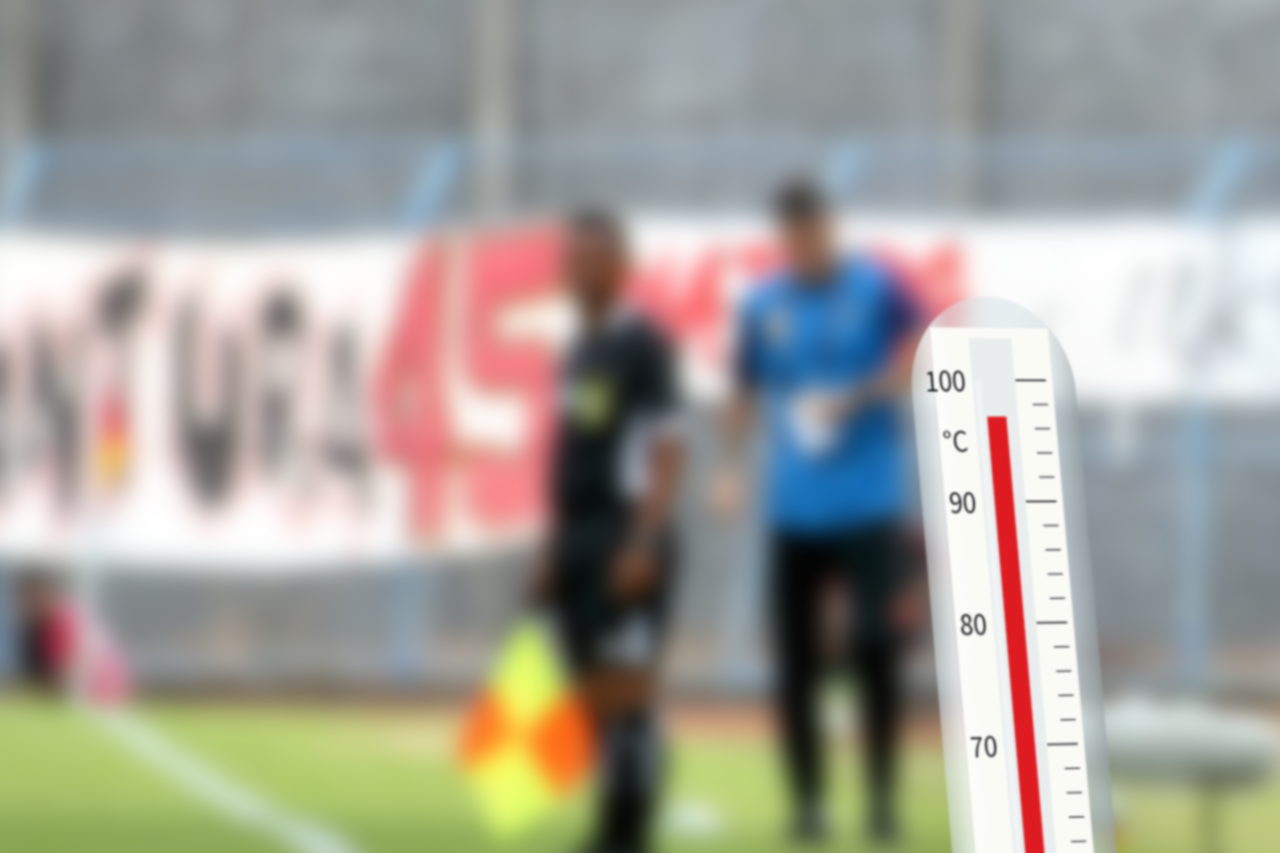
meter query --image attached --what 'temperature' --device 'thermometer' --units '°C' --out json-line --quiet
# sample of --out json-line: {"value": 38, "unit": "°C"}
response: {"value": 97, "unit": "°C"}
